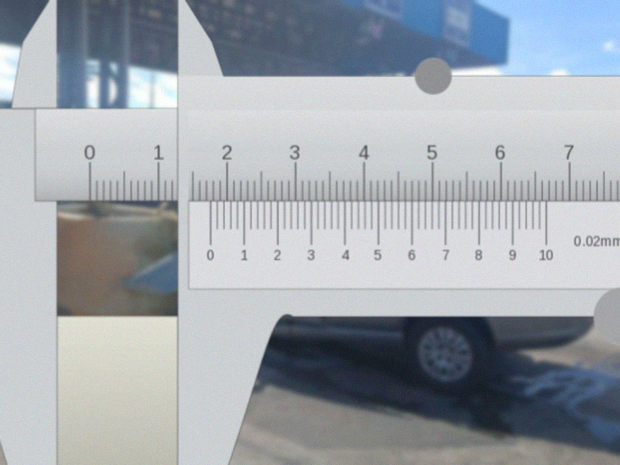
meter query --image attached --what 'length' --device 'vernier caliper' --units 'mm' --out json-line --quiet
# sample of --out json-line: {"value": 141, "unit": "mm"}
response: {"value": 17.6, "unit": "mm"}
